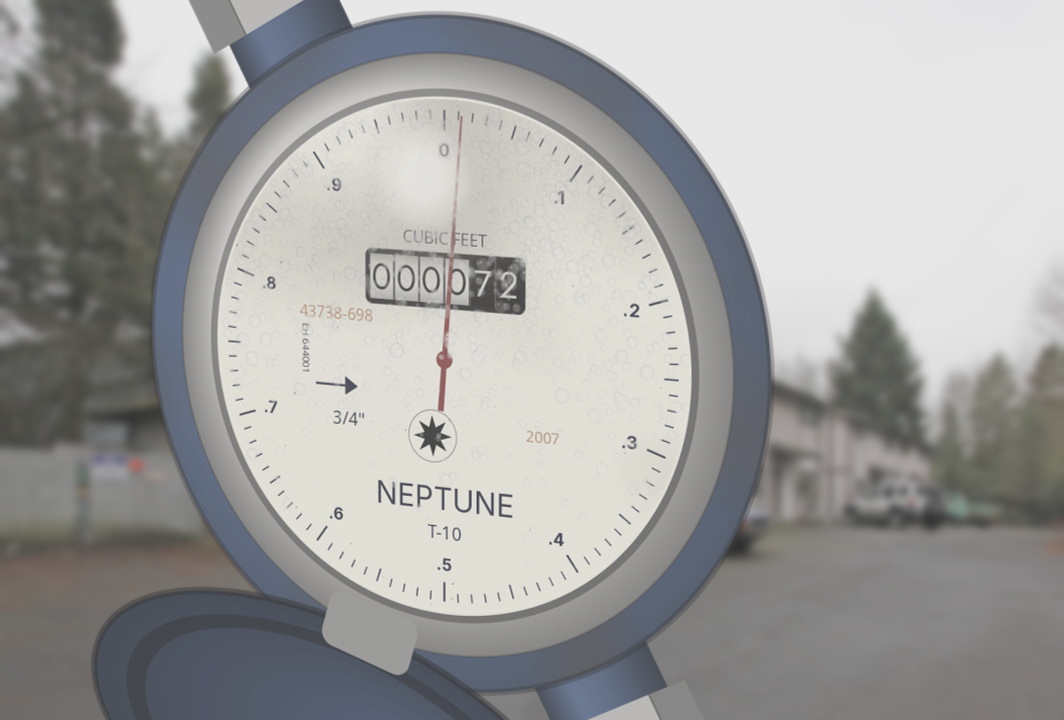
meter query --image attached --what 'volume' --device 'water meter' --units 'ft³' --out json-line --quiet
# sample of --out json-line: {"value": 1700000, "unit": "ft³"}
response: {"value": 72.01, "unit": "ft³"}
